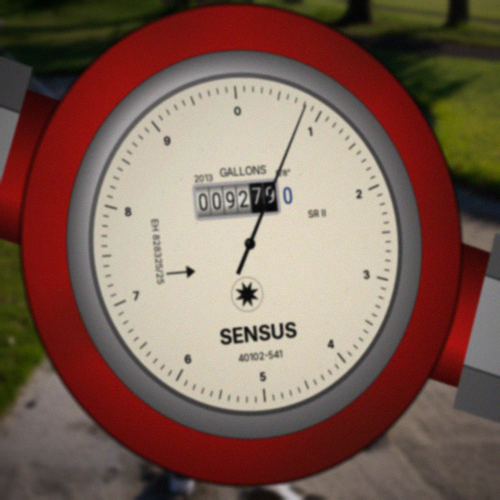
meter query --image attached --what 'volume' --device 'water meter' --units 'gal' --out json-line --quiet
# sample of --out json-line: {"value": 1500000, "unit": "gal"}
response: {"value": 92790.8, "unit": "gal"}
